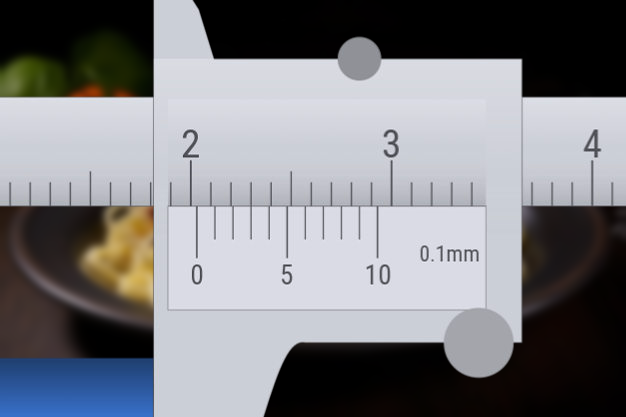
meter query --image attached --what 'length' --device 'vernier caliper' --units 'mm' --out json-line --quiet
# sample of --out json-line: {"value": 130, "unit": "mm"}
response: {"value": 20.3, "unit": "mm"}
